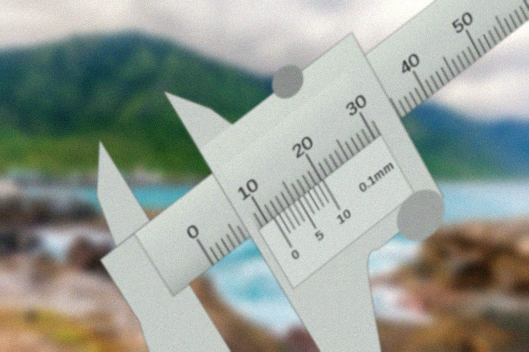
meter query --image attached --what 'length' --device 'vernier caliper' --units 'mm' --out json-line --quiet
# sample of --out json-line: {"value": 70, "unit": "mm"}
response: {"value": 11.2, "unit": "mm"}
